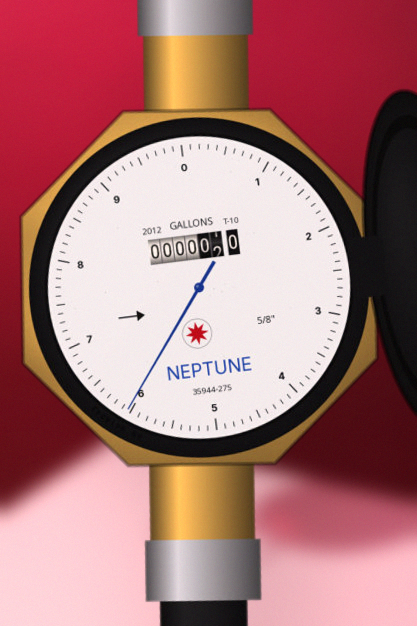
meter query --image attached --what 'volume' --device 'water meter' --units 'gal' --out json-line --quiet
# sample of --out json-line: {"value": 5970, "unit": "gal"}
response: {"value": 16.0, "unit": "gal"}
